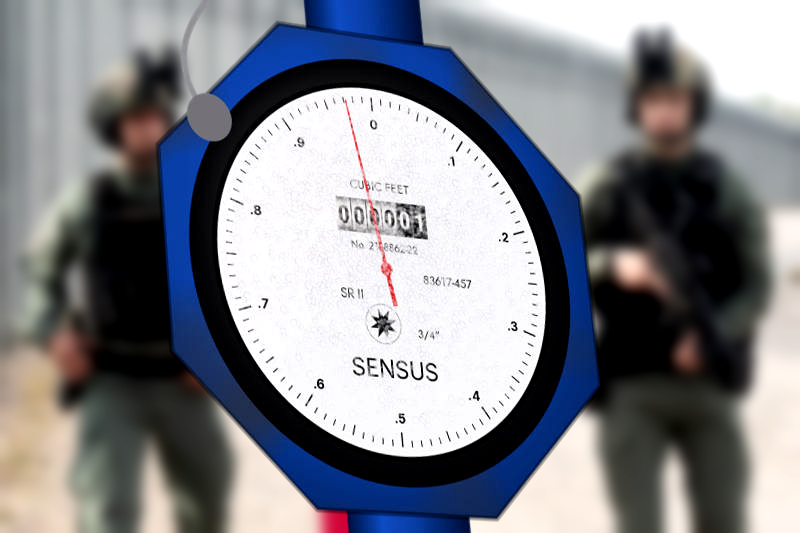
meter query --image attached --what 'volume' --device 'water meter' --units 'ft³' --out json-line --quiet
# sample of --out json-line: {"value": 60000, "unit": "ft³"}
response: {"value": 0.97, "unit": "ft³"}
